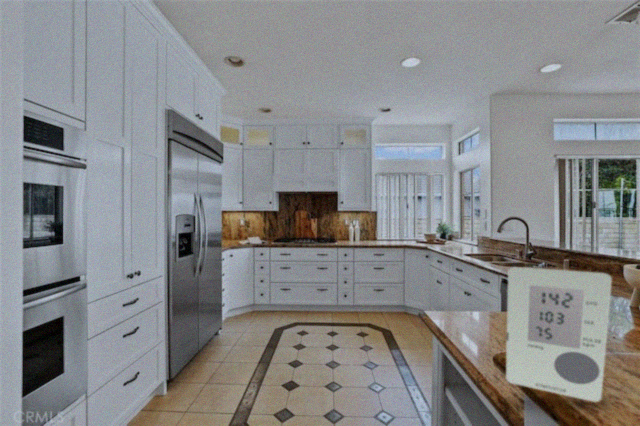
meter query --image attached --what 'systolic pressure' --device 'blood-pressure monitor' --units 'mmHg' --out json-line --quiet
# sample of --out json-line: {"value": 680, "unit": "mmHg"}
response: {"value": 142, "unit": "mmHg"}
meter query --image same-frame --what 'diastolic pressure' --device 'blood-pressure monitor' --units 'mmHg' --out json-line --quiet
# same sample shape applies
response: {"value": 103, "unit": "mmHg"}
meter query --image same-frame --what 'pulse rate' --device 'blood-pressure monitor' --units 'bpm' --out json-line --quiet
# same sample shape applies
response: {"value": 75, "unit": "bpm"}
